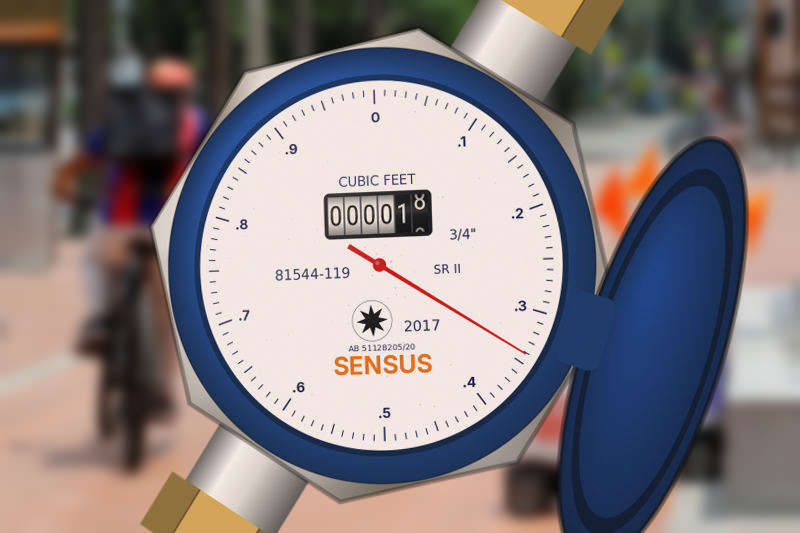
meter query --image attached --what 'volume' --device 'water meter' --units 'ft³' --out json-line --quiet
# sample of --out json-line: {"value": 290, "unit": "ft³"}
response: {"value": 18.34, "unit": "ft³"}
